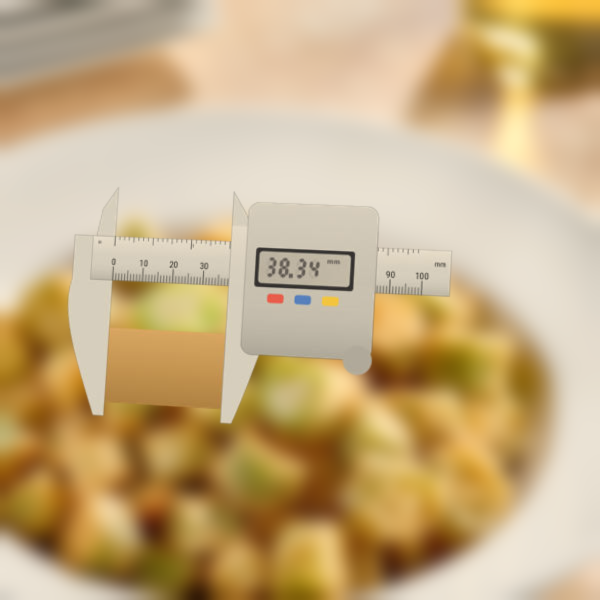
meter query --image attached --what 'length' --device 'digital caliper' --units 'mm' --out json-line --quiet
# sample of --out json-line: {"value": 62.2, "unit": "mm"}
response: {"value": 38.34, "unit": "mm"}
